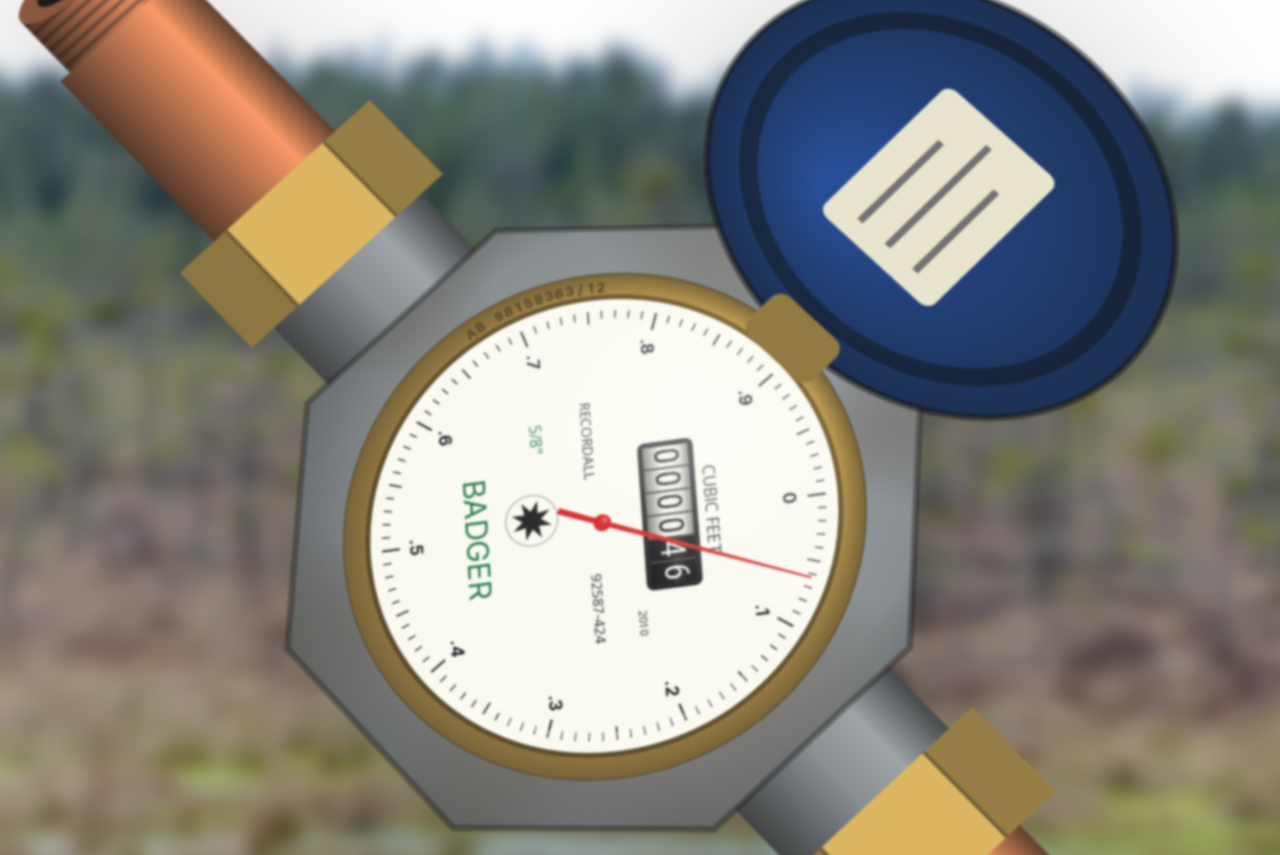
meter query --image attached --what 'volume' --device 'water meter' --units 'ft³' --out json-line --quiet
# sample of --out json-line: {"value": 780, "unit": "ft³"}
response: {"value": 46.06, "unit": "ft³"}
